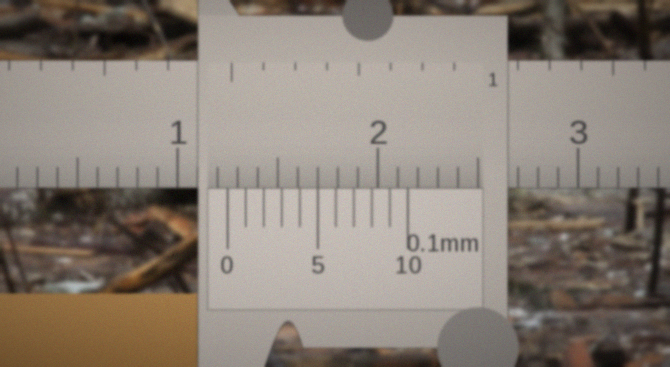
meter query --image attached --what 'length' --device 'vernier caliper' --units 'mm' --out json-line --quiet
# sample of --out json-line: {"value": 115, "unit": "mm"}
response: {"value": 12.5, "unit": "mm"}
